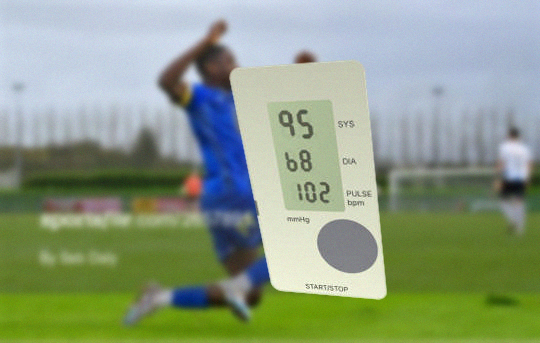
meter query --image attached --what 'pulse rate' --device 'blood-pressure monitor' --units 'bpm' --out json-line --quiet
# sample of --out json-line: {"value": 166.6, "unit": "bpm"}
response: {"value": 102, "unit": "bpm"}
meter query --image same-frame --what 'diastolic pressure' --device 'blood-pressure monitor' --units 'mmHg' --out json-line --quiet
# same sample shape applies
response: {"value": 68, "unit": "mmHg"}
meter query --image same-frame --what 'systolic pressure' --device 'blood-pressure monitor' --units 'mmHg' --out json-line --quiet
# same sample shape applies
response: {"value": 95, "unit": "mmHg"}
